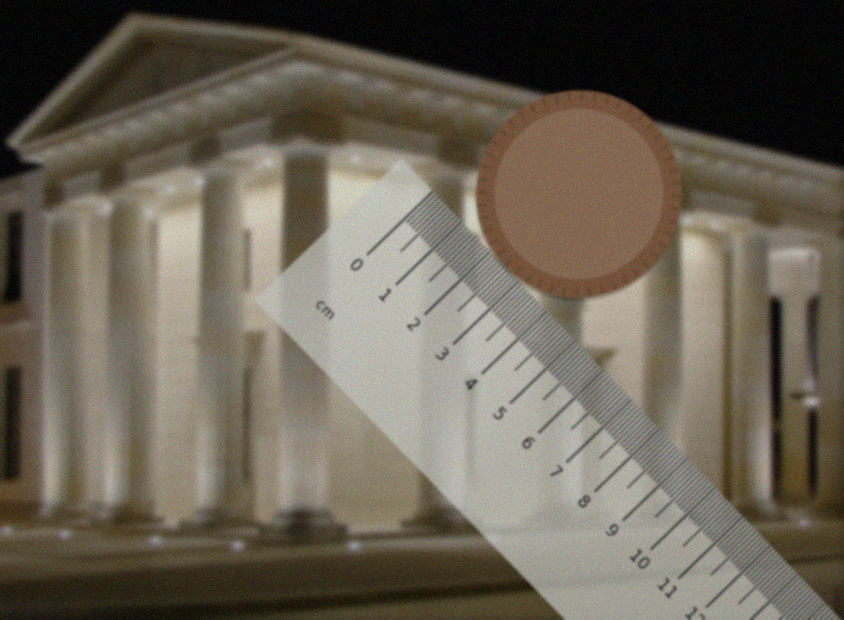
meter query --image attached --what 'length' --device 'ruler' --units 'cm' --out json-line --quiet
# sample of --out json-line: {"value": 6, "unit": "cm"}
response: {"value": 5, "unit": "cm"}
